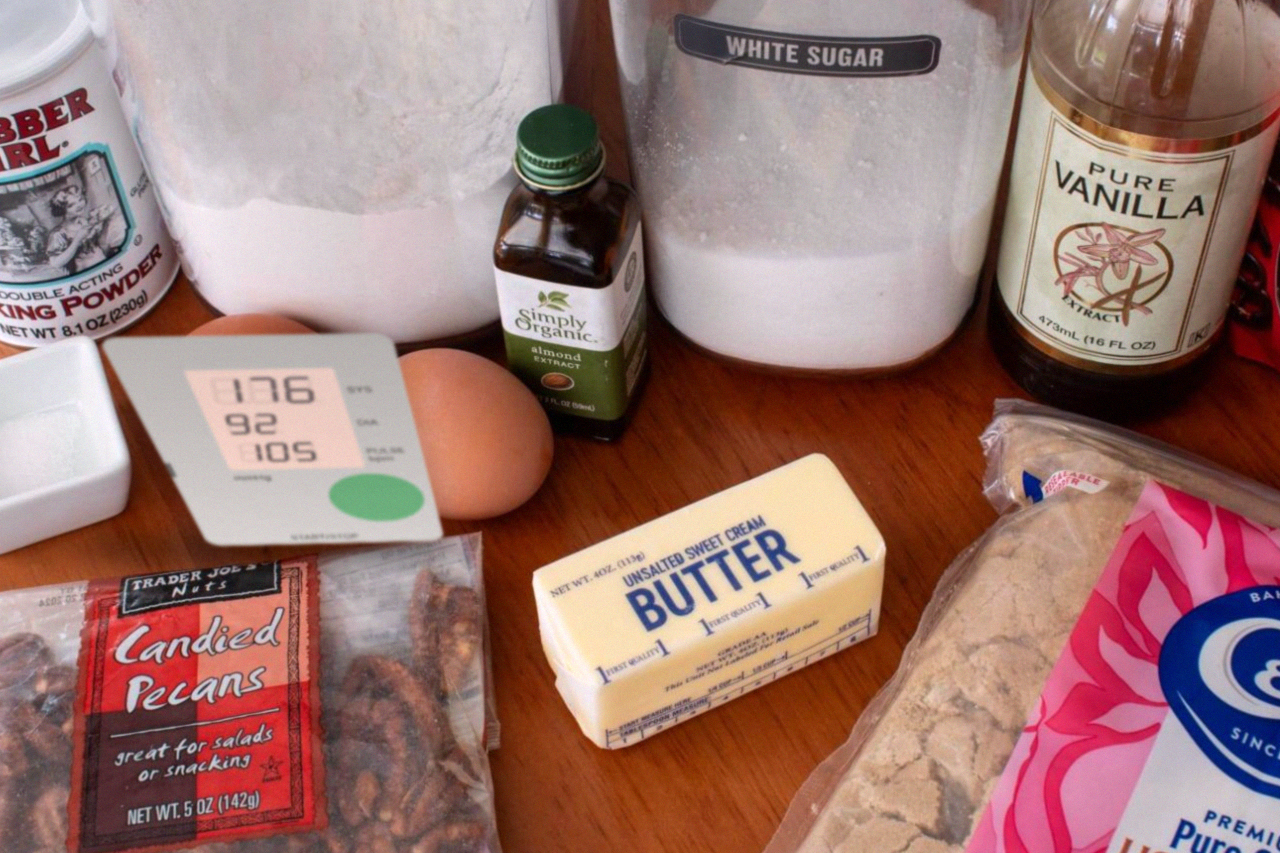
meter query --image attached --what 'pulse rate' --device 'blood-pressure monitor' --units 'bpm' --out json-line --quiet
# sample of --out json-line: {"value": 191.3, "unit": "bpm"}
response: {"value": 105, "unit": "bpm"}
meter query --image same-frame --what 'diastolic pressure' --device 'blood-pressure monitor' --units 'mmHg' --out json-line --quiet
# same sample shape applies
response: {"value": 92, "unit": "mmHg"}
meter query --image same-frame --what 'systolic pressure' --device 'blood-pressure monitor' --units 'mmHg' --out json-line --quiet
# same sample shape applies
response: {"value": 176, "unit": "mmHg"}
